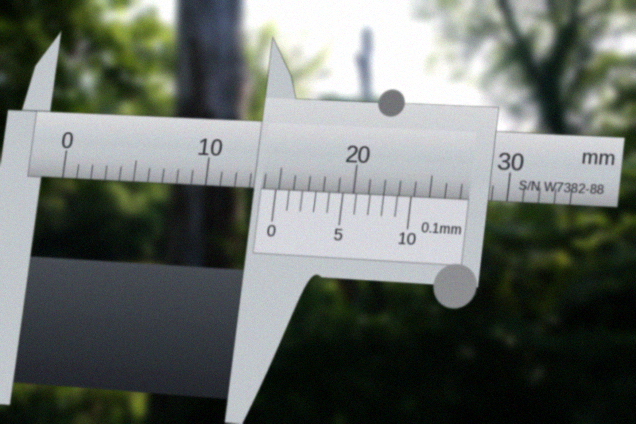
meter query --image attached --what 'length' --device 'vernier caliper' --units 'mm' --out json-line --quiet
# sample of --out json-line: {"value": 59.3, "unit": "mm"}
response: {"value": 14.8, "unit": "mm"}
